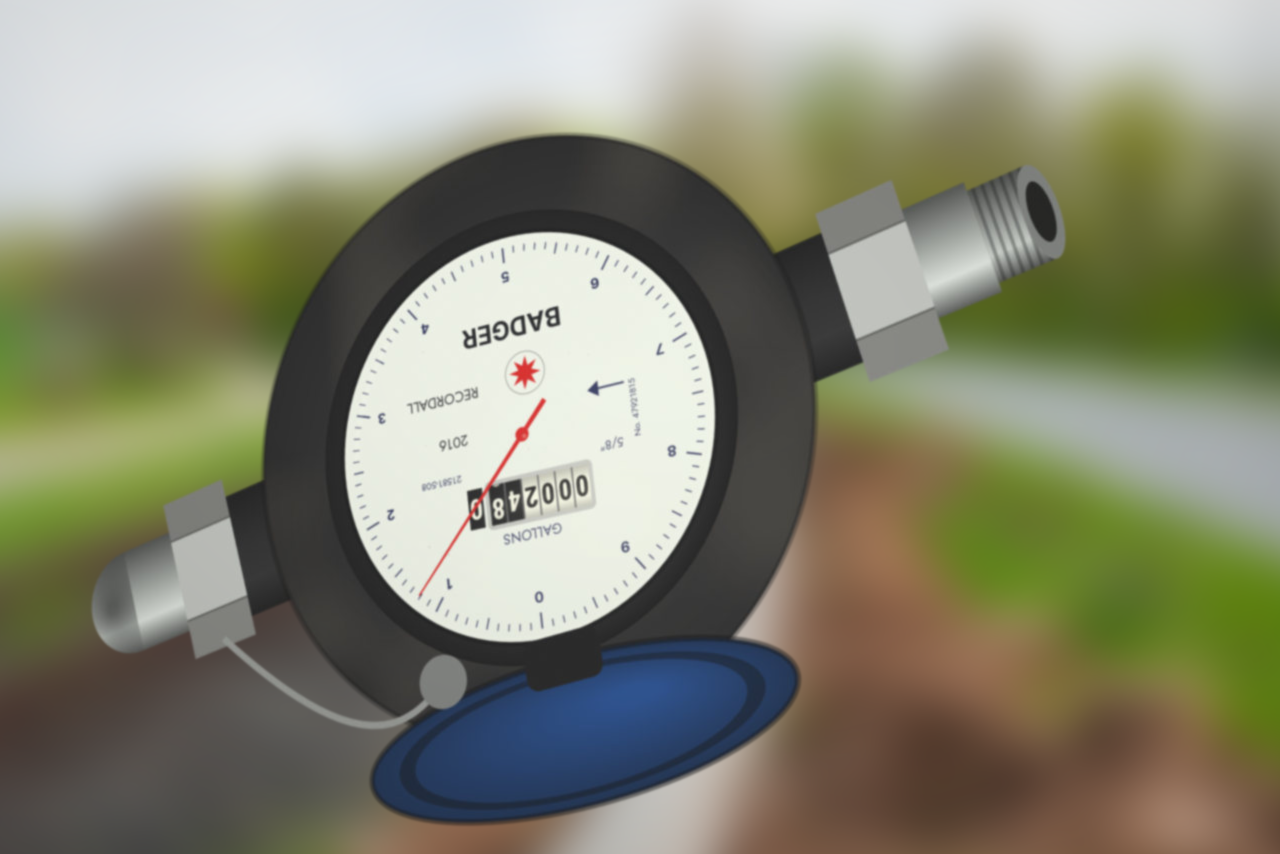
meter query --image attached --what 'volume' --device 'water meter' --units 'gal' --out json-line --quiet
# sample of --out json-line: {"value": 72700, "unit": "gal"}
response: {"value": 2481.2, "unit": "gal"}
